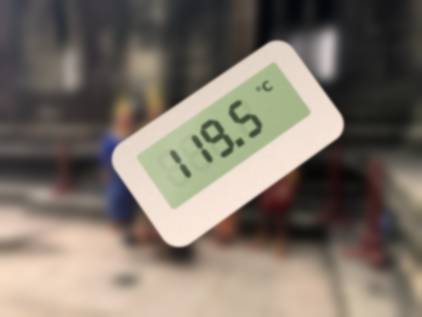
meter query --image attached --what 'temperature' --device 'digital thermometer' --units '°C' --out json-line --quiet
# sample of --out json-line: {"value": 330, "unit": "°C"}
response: {"value": 119.5, "unit": "°C"}
